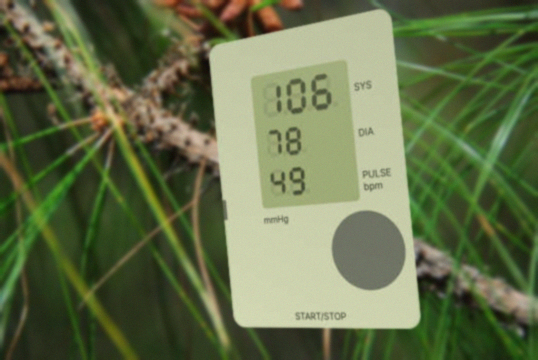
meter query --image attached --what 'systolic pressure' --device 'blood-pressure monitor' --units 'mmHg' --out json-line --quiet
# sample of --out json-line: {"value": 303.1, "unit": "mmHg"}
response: {"value": 106, "unit": "mmHg"}
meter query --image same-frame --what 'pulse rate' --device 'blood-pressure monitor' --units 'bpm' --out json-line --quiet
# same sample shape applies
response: {"value": 49, "unit": "bpm"}
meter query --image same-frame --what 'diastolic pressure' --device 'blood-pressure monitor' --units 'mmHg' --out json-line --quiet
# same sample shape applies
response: {"value": 78, "unit": "mmHg"}
